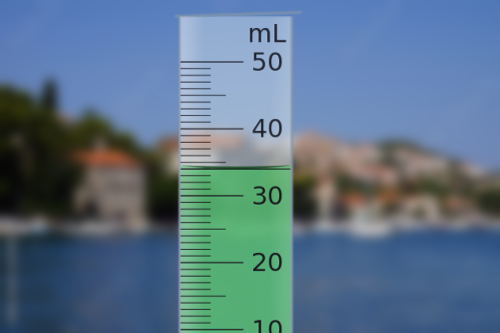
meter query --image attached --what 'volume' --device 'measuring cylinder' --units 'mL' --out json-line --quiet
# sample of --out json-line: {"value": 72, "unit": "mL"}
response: {"value": 34, "unit": "mL"}
